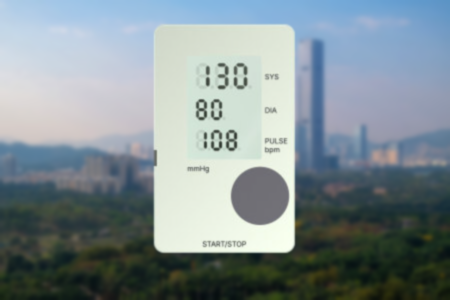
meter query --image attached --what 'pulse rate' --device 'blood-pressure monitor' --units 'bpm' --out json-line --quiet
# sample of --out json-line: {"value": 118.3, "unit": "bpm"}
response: {"value": 108, "unit": "bpm"}
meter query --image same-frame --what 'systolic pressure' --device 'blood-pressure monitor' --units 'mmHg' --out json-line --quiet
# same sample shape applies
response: {"value": 130, "unit": "mmHg"}
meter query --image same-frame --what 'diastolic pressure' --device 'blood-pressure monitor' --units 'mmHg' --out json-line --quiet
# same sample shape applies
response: {"value": 80, "unit": "mmHg"}
